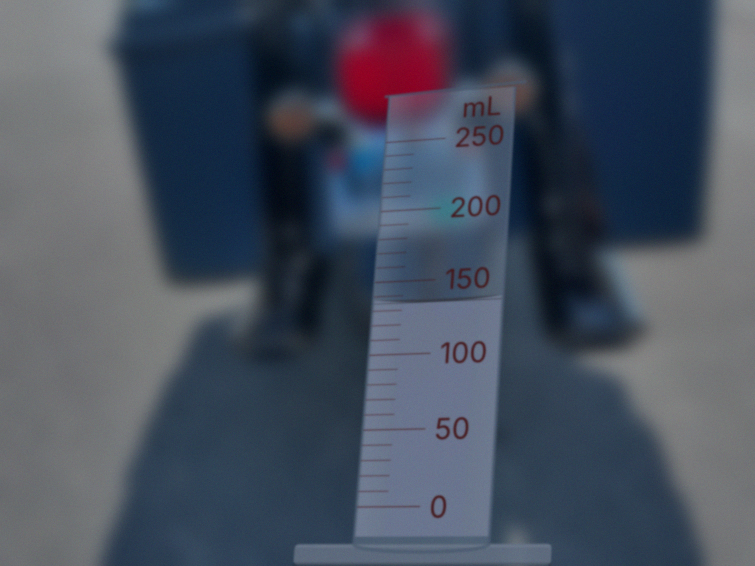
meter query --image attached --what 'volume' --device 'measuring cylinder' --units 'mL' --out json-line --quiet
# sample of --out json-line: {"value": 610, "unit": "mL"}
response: {"value": 135, "unit": "mL"}
